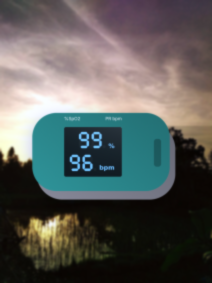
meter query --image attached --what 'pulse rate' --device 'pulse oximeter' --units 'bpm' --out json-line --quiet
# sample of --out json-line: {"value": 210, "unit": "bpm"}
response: {"value": 96, "unit": "bpm"}
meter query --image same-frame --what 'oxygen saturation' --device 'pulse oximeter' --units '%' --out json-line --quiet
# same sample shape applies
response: {"value": 99, "unit": "%"}
